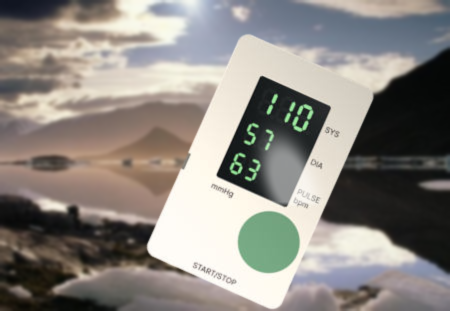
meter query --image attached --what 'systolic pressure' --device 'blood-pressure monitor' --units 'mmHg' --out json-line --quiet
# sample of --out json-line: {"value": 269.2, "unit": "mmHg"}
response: {"value": 110, "unit": "mmHg"}
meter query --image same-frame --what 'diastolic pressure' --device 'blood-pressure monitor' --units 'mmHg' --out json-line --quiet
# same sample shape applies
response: {"value": 57, "unit": "mmHg"}
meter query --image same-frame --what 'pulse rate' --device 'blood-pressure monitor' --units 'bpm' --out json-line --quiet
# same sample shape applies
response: {"value": 63, "unit": "bpm"}
